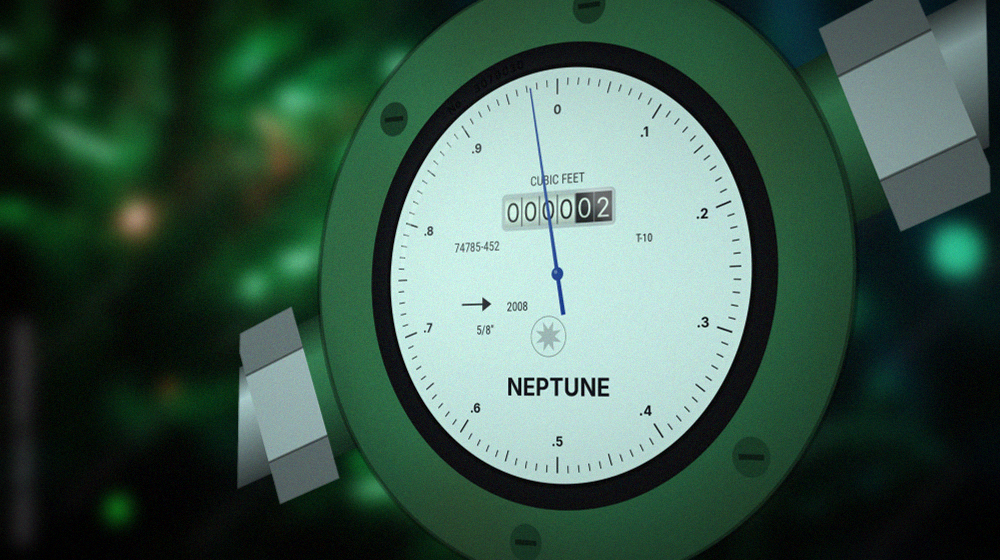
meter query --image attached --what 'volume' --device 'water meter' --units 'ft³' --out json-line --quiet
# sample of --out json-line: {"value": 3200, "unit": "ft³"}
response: {"value": 1.97, "unit": "ft³"}
